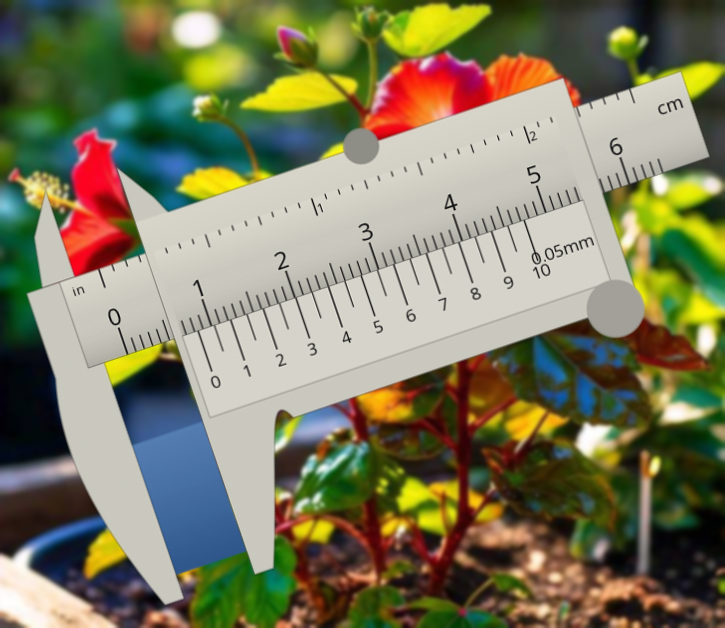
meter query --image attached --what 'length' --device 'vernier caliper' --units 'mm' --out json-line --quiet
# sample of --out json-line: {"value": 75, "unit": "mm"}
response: {"value": 8.4, "unit": "mm"}
